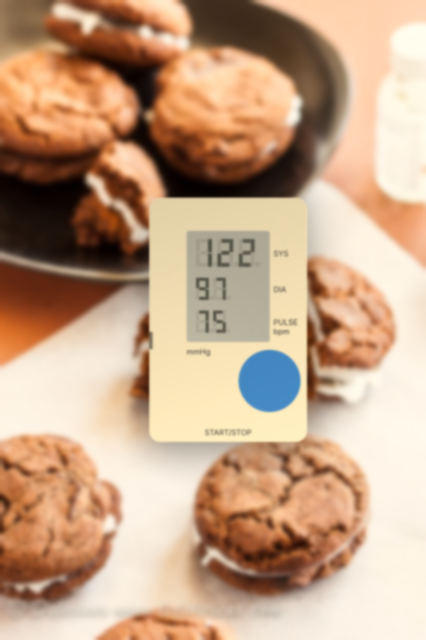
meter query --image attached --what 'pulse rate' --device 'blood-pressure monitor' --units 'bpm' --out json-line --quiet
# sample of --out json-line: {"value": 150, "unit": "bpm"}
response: {"value": 75, "unit": "bpm"}
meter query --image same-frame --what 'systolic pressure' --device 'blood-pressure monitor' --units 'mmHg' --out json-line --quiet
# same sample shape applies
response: {"value": 122, "unit": "mmHg"}
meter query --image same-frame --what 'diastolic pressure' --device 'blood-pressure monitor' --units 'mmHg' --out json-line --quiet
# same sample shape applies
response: {"value": 97, "unit": "mmHg"}
